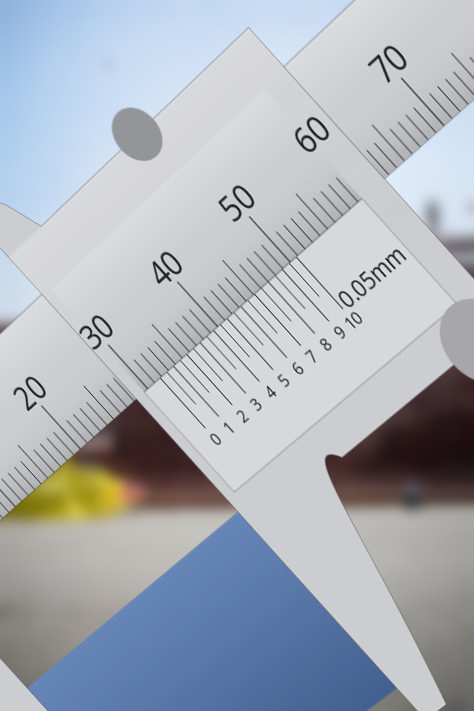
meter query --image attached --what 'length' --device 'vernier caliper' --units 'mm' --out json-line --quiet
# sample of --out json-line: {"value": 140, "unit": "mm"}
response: {"value": 31.8, "unit": "mm"}
